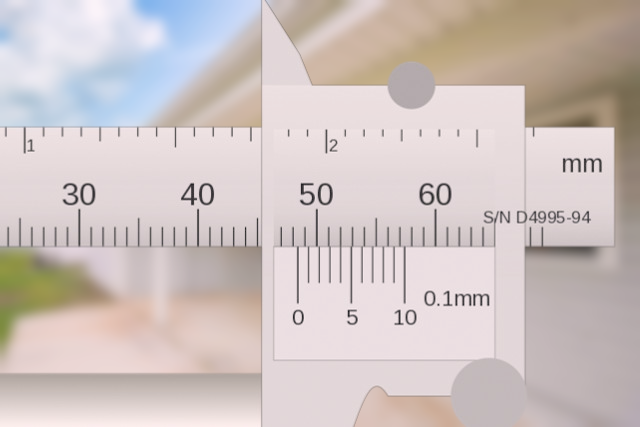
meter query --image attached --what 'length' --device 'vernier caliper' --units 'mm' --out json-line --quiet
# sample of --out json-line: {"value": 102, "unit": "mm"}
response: {"value": 48.4, "unit": "mm"}
